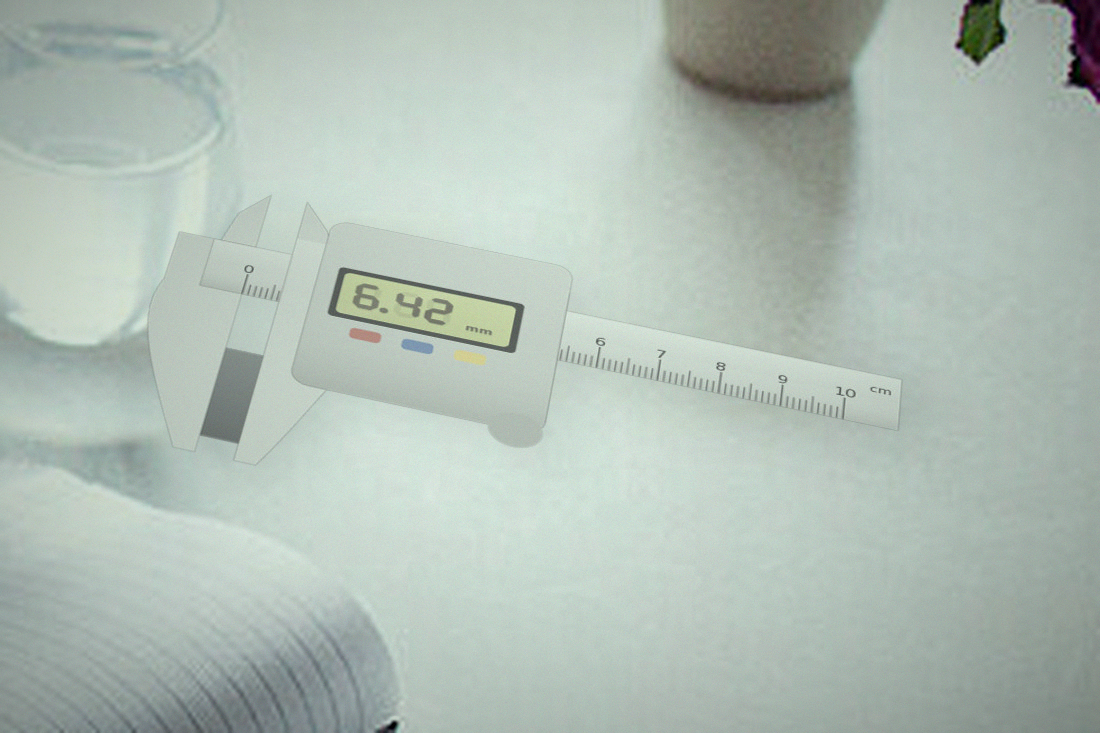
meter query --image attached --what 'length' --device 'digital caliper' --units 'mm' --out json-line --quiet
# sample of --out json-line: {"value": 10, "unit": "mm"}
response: {"value": 6.42, "unit": "mm"}
